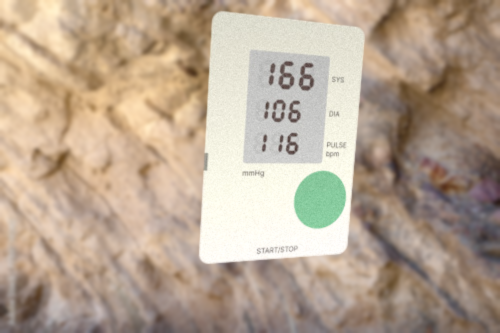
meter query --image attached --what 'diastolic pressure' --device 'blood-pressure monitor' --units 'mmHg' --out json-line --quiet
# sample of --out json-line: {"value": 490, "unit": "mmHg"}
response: {"value": 106, "unit": "mmHg"}
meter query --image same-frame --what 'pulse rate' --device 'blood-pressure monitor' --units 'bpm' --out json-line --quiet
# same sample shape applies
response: {"value": 116, "unit": "bpm"}
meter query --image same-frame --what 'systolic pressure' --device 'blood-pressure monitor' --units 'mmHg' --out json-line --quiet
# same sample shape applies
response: {"value": 166, "unit": "mmHg"}
